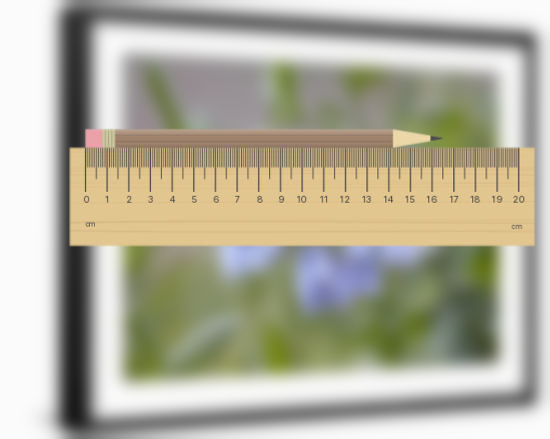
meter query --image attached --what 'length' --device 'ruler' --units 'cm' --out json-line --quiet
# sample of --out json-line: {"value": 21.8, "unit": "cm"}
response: {"value": 16.5, "unit": "cm"}
